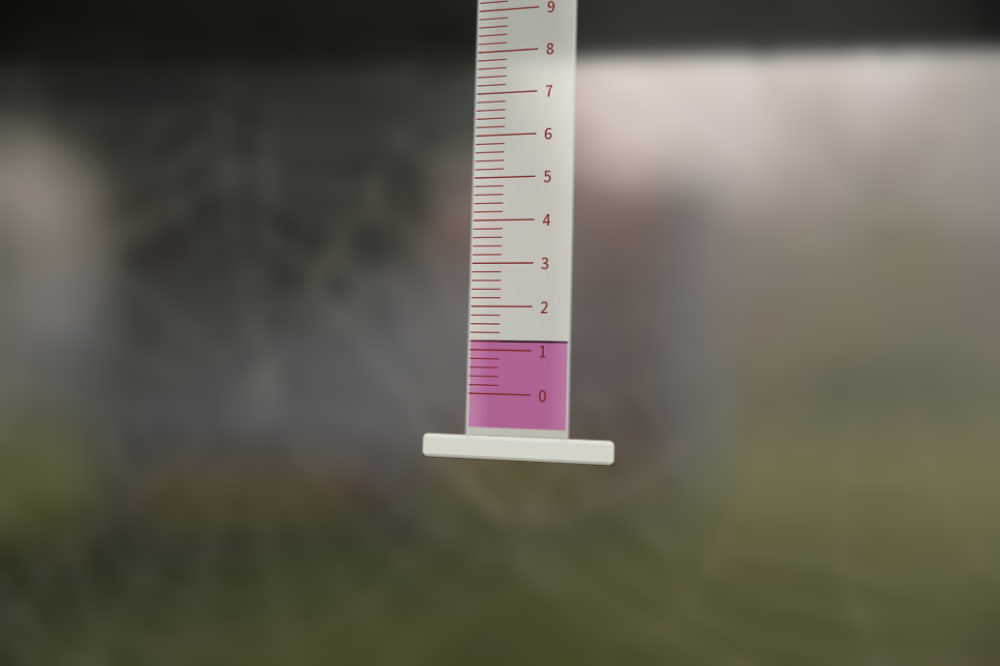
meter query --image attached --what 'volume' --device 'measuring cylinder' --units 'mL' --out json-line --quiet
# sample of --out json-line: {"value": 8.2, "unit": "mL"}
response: {"value": 1.2, "unit": "mL"}
